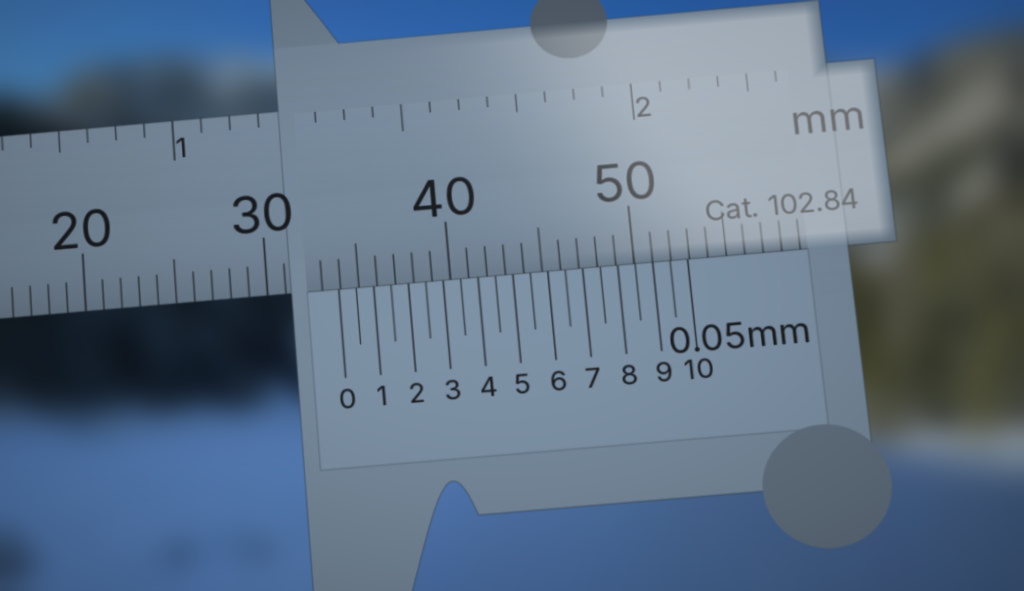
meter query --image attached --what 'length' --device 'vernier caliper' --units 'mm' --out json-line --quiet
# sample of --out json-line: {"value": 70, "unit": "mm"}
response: {"value": 33.9, "unit": "mm"}
